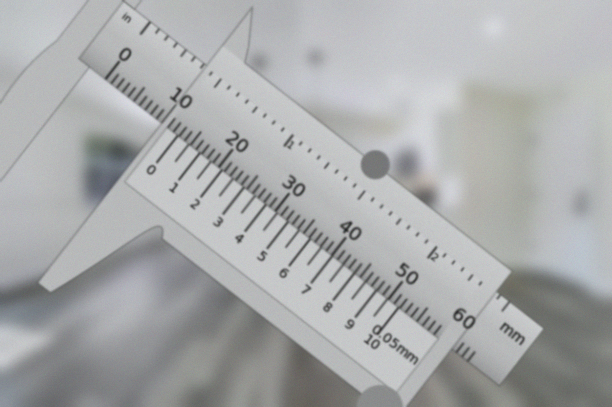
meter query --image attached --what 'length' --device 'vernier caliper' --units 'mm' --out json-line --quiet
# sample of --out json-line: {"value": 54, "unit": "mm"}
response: {"value": 12.8, "unit": "mm"}
